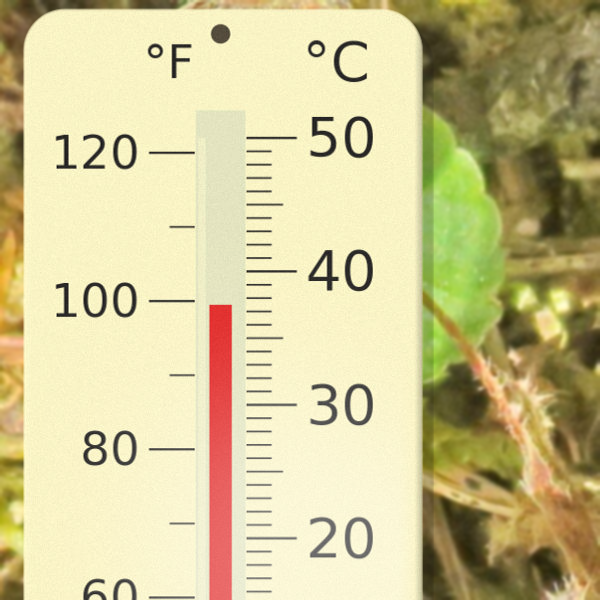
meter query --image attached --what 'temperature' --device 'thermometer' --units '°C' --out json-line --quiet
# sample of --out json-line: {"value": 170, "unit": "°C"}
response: {"value": 37.5, "unit": "°C"}
